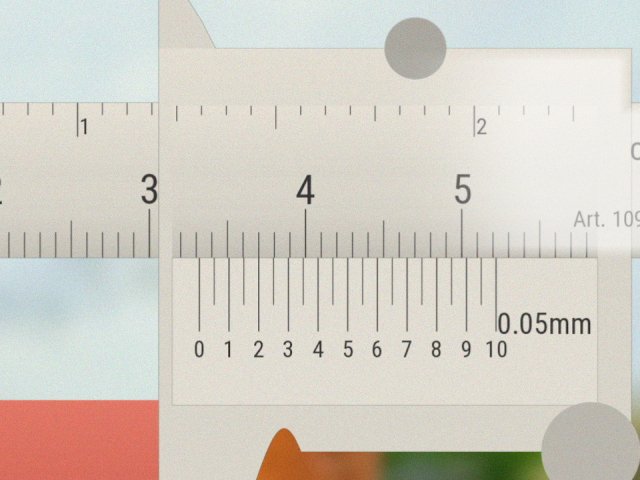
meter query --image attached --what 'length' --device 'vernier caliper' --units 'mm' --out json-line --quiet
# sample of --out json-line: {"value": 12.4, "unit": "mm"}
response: {"value": 33.2, "unit": "mm"}
